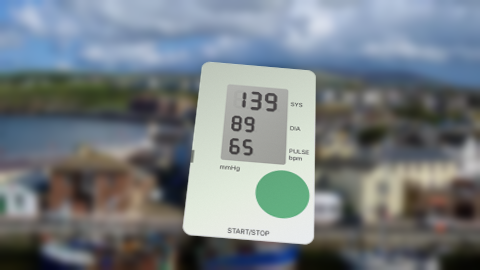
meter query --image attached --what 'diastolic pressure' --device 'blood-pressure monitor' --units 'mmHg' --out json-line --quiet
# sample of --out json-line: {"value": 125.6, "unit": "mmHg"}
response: {"value": 89, "unit": "mmHg"}
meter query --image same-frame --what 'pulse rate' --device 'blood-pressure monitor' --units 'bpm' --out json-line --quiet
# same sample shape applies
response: {"value": 65, "unit": "bpm"}
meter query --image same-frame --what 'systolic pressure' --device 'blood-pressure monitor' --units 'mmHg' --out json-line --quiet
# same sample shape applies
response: {"value": 139, "unit": "mmHg"}
